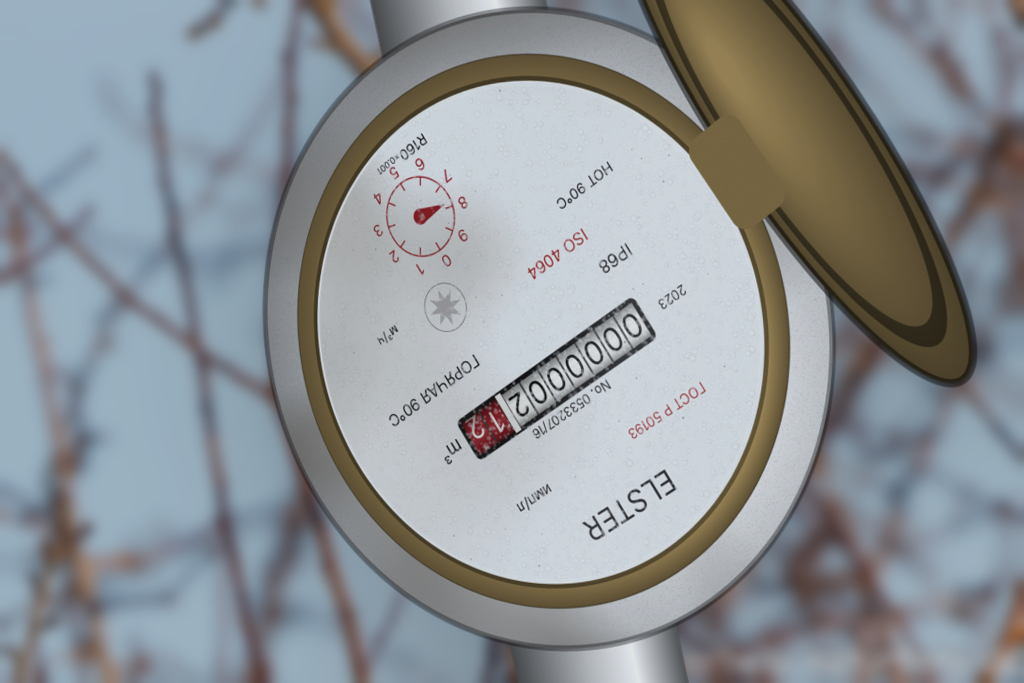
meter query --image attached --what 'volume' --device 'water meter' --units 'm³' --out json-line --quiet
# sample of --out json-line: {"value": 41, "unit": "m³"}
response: {"value": 2.117, "unit": "m³"}
